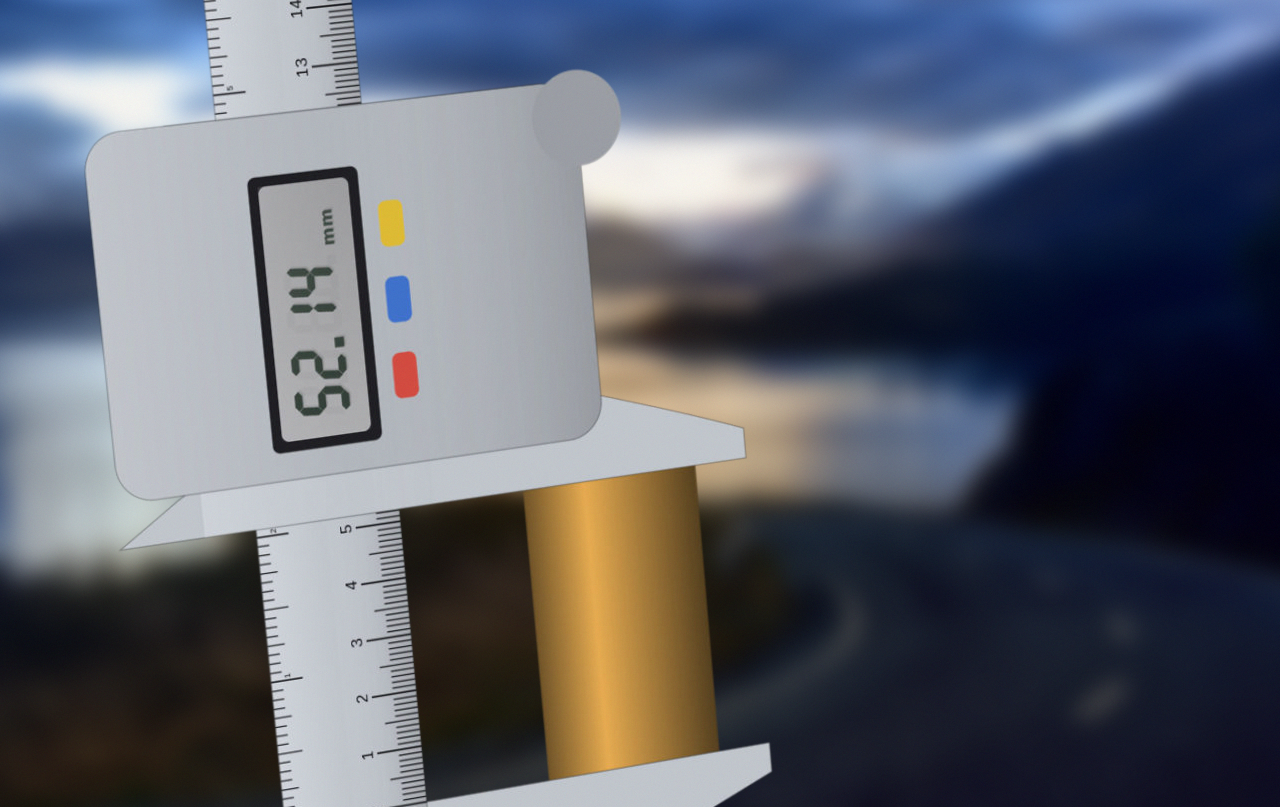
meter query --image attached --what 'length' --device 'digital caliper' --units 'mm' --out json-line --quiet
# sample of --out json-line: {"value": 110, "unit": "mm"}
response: {"value": 52.14, "unit": "mm"}
